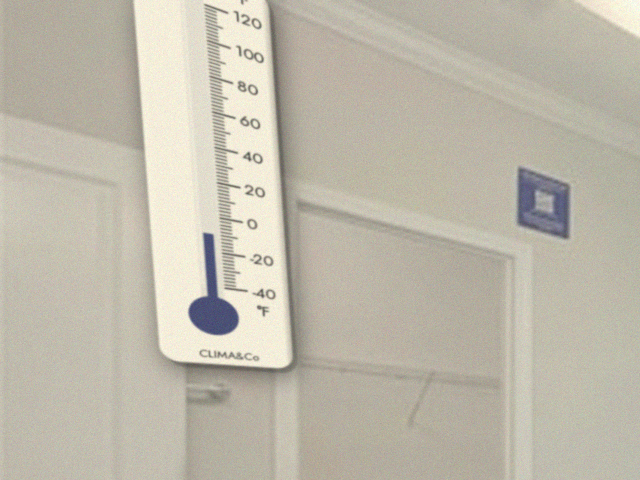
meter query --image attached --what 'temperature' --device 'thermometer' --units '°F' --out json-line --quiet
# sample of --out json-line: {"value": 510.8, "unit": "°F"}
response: {"value": -10, "unit": "°F"}
